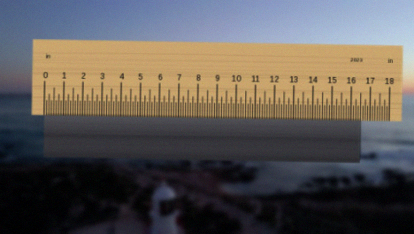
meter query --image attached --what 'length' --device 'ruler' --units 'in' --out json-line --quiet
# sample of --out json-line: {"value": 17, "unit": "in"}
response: {"value": 16.5, "unit": "in"}
